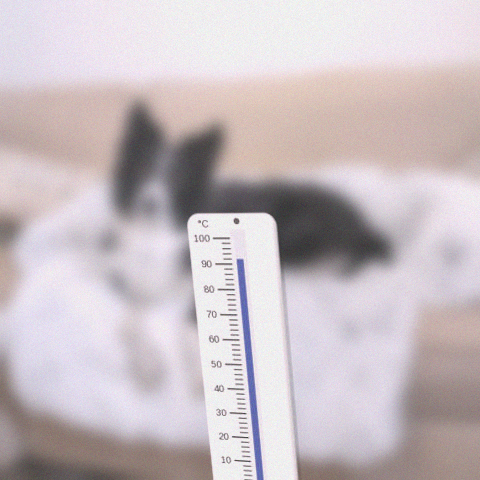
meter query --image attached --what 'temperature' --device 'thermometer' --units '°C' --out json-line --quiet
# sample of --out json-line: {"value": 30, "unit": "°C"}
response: {"value": 92, "unit": "°C"}
